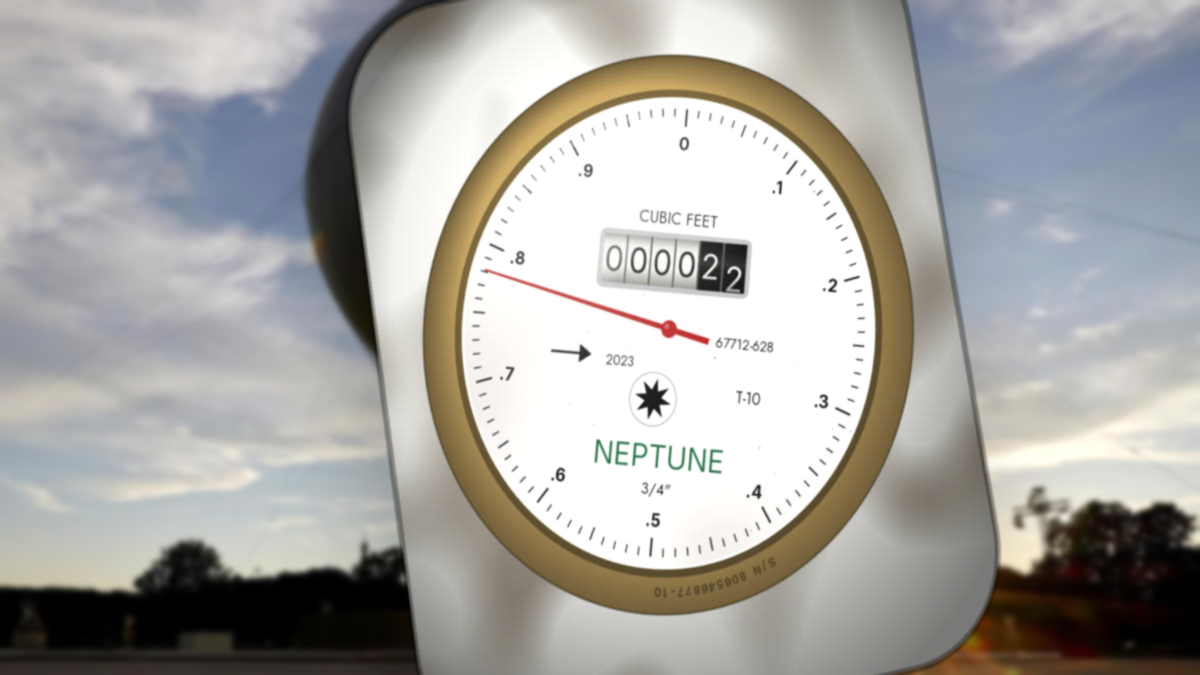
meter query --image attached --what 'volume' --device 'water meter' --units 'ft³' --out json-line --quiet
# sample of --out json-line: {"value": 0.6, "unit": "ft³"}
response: {"value": 21.78, "unit": "ft³"}
